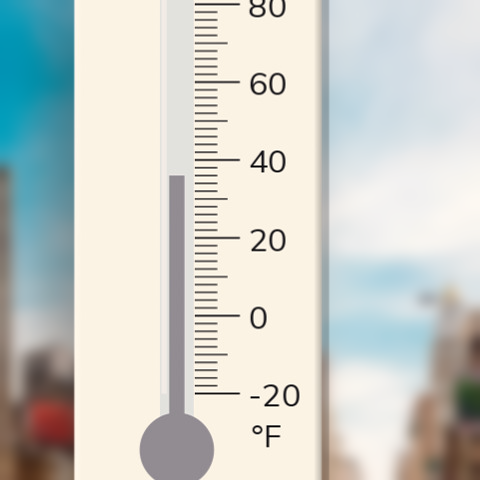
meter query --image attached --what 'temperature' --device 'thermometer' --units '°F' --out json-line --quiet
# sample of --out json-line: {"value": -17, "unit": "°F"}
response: {"value": 36, "unit": "°F"}
